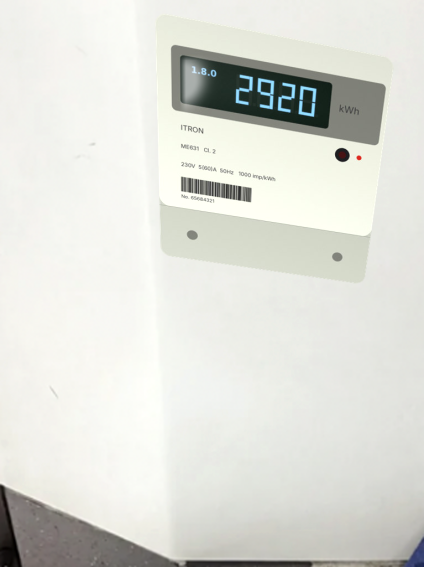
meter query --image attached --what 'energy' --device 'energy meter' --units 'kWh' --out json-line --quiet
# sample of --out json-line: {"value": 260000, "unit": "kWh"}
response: {"value": 2920, "unit": "kWh"}
